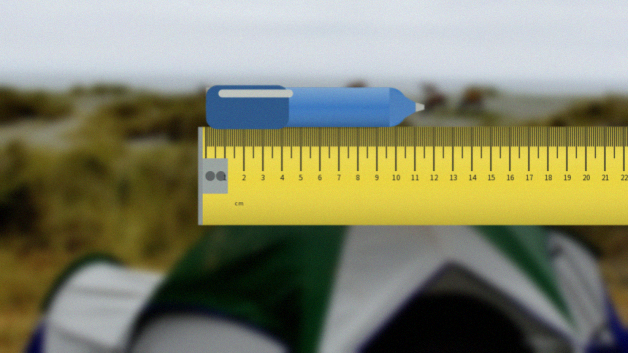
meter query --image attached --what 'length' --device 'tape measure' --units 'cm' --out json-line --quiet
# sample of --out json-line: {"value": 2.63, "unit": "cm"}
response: {"value": 11.5, "unit": "cm"}
